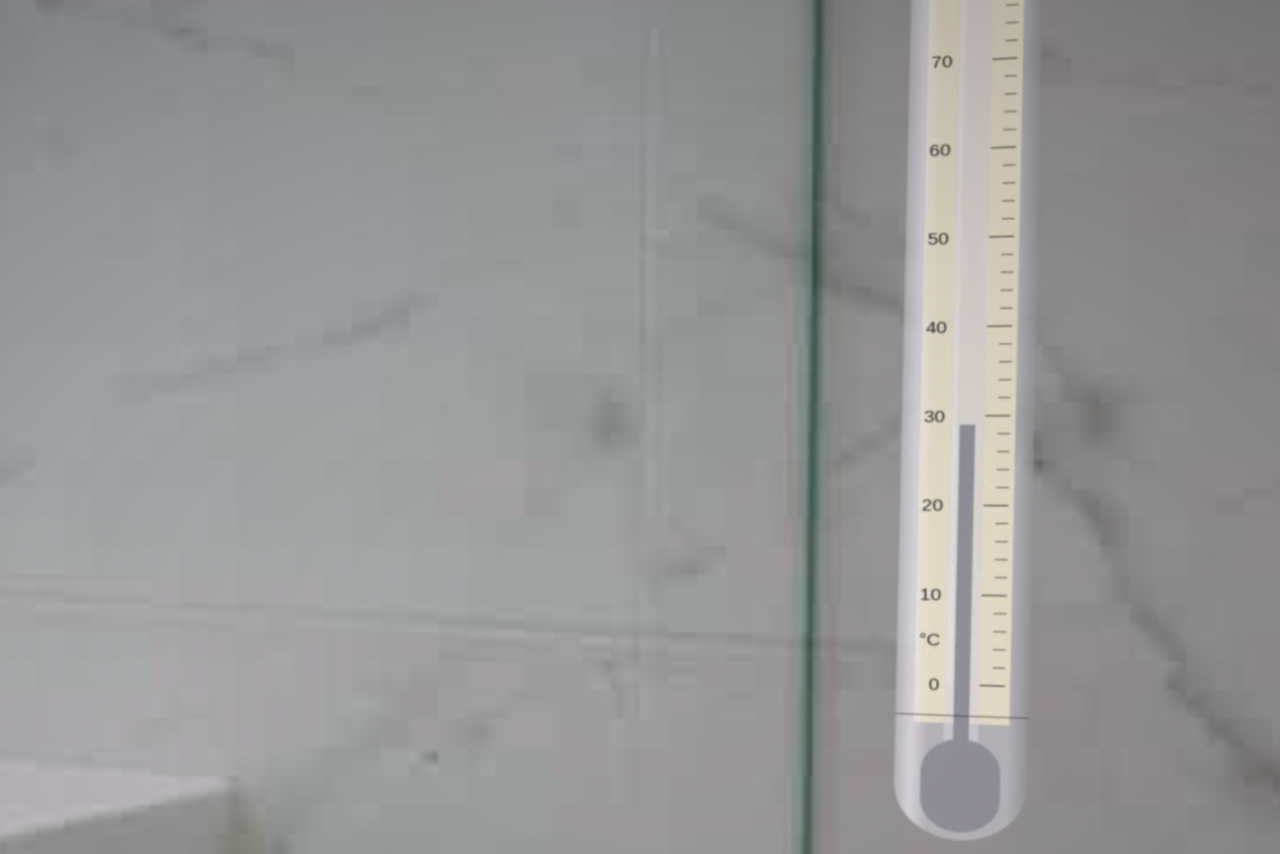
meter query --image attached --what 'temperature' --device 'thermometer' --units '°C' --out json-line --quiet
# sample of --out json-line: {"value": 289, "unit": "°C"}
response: {"value": 29, "unit": "°C"}
